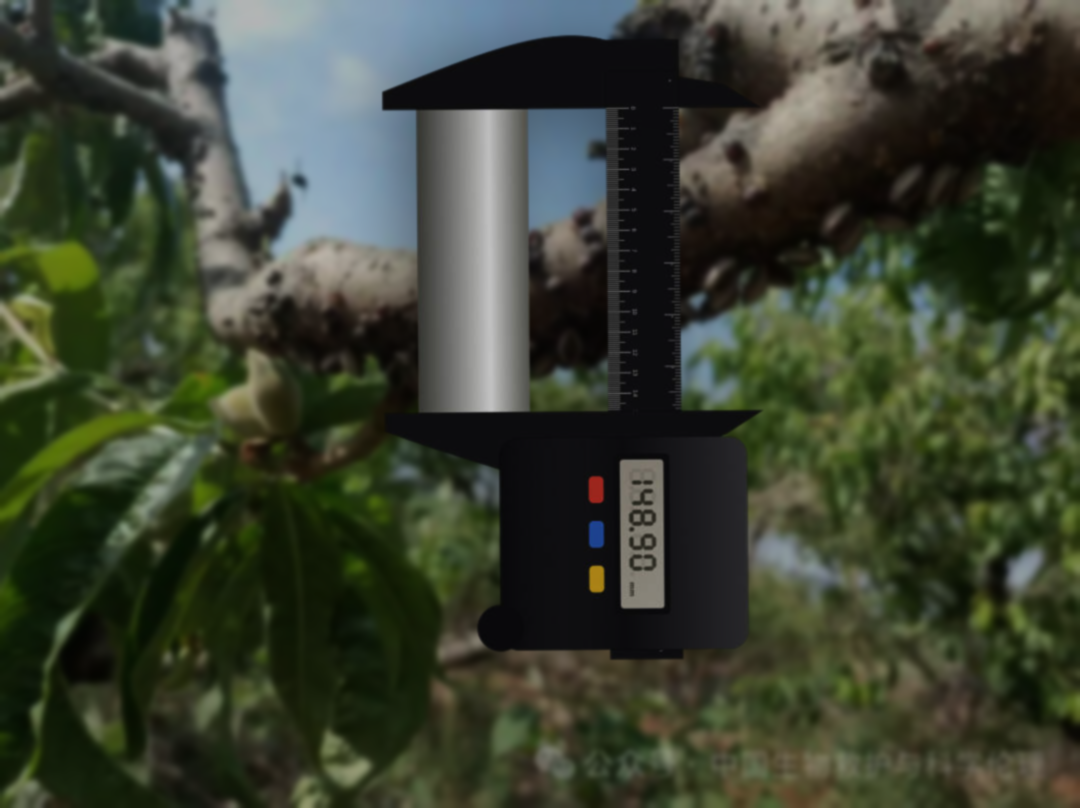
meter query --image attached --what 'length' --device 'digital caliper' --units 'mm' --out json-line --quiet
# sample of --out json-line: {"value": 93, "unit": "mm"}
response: {"value": 148.90, "unit": "mm"}
